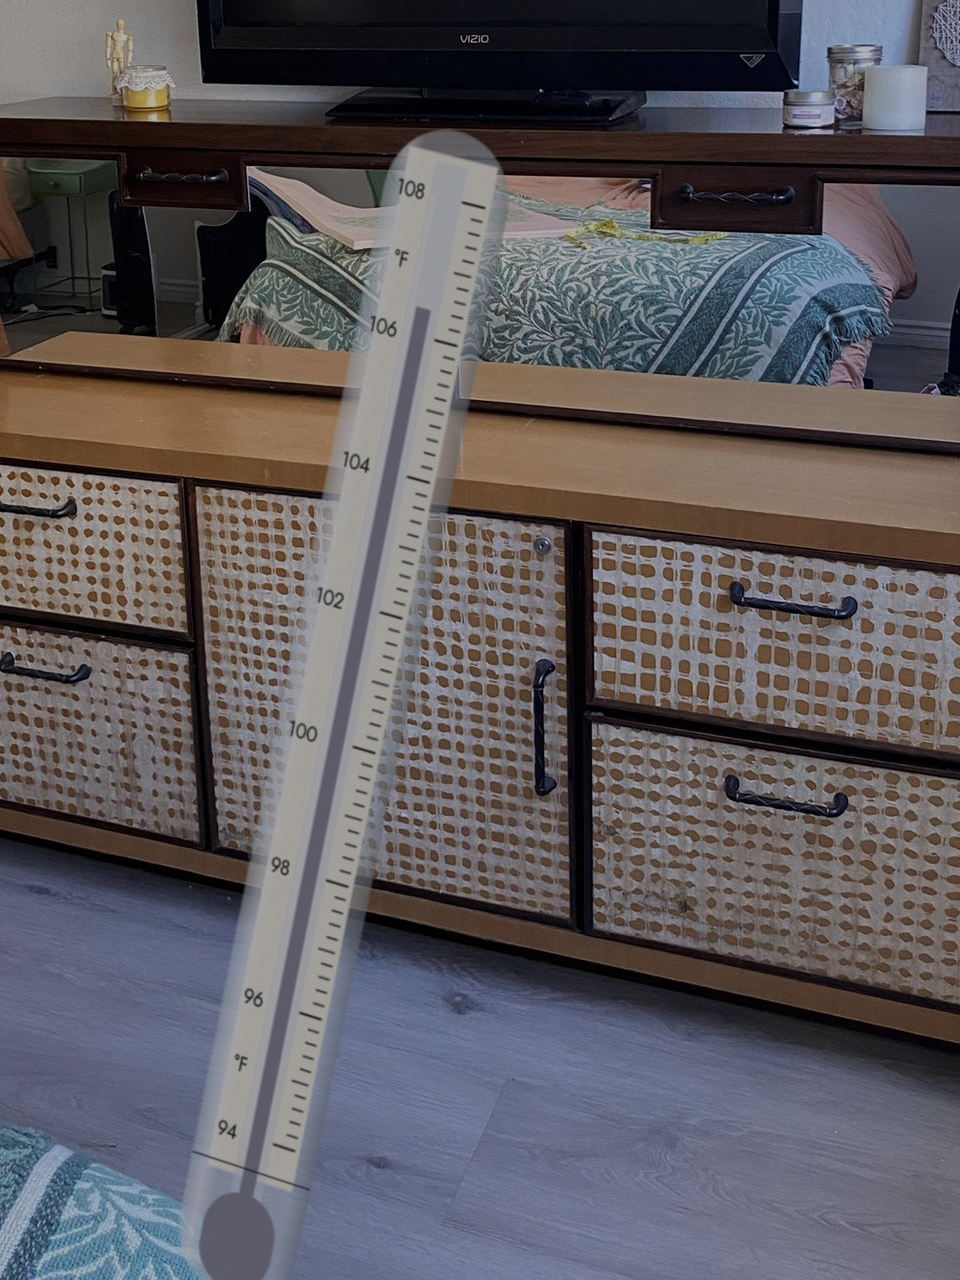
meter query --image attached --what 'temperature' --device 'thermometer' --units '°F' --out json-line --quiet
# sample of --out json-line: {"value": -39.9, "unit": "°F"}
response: {"value": 106.4, "unit": "°F"}
